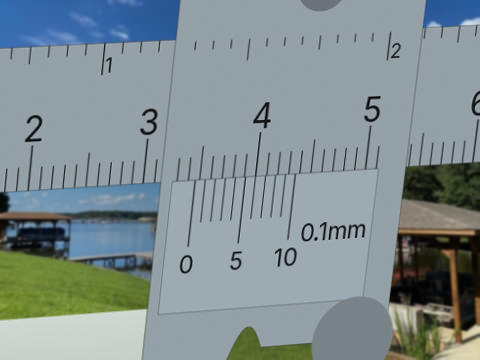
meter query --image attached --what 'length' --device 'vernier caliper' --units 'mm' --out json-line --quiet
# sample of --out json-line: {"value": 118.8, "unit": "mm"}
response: {"value": 34.6, "unit": "mm"}
